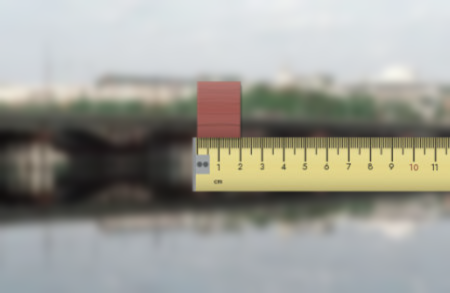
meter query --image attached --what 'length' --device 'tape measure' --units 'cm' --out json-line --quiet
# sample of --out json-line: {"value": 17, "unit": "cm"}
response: {"value": 2, "unit": "cm"}
